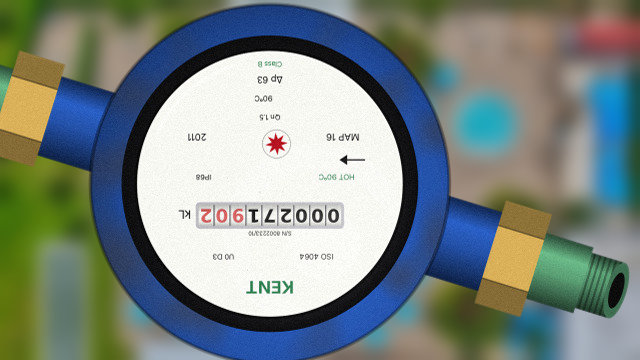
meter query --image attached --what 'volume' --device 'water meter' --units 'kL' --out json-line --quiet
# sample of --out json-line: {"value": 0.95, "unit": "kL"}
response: {"value": 271.902, "unit": "kL"}
